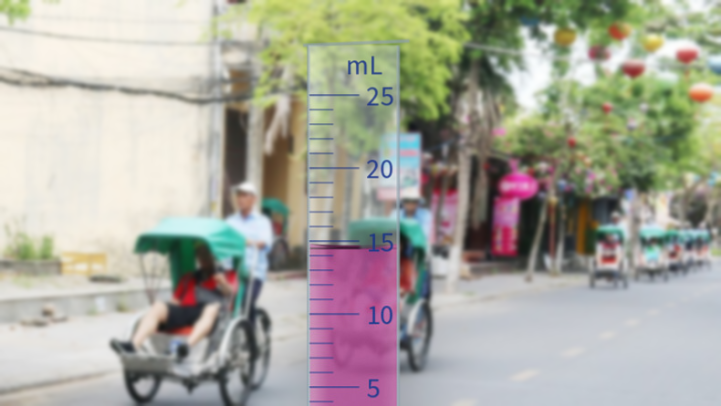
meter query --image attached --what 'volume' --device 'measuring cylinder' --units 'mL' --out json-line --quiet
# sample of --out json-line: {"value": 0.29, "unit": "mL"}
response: {"value": 14.5, "unit": "mL"}
